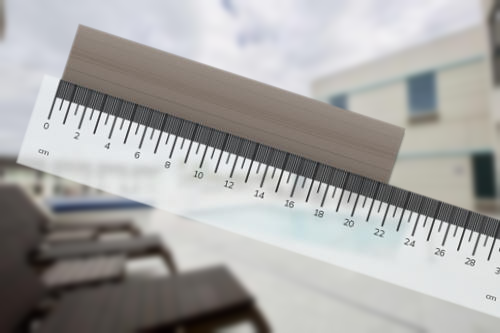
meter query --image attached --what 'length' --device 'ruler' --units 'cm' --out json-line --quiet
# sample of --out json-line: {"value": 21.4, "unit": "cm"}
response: {"value": 21.5, "unit": "cm"}
